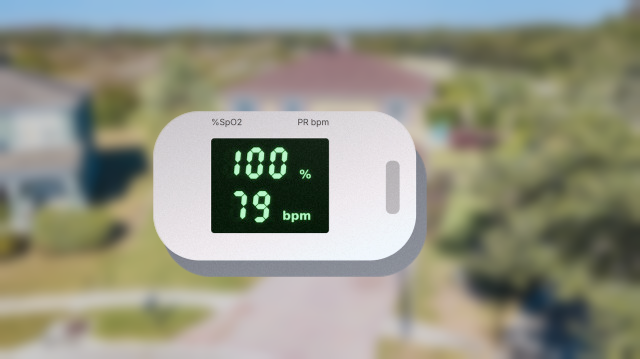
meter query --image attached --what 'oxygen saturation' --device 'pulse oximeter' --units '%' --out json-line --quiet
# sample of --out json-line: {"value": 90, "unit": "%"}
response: {"value": 100, "unit": "%"}
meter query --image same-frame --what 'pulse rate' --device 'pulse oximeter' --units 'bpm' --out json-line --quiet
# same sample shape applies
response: {"value": 79, "unit": "bpm"}
